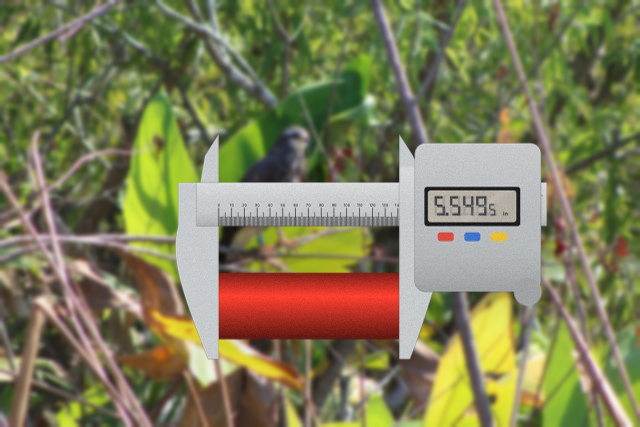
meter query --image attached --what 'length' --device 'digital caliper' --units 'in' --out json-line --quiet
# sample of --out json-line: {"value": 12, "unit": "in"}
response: {"value": 5.5495, "unit": "in"}
